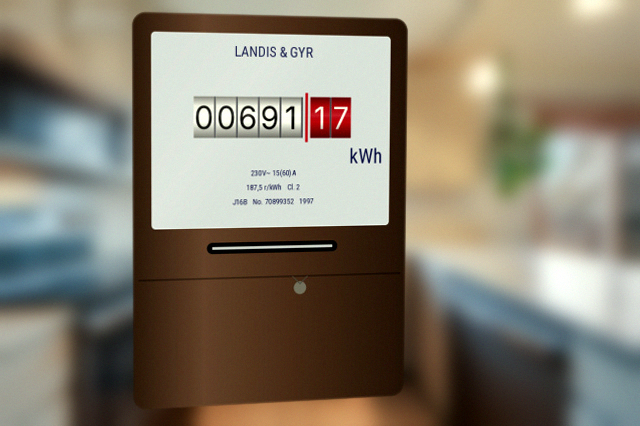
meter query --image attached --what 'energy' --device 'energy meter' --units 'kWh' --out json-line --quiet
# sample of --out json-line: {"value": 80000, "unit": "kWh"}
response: {"value": 691.17, "unit": "kWh"}
